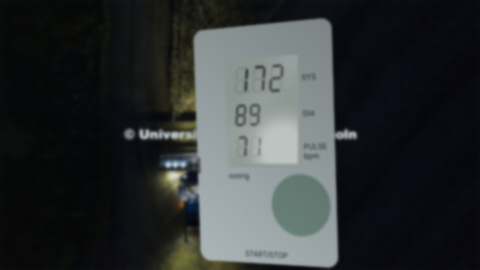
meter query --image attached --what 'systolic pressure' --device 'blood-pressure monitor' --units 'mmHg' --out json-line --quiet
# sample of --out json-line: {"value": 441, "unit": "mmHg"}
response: {"value": 172, "unit": "mmHg"}
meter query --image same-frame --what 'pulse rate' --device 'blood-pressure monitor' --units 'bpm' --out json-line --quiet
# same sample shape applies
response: {"value": 71, "unit": "bpm"}
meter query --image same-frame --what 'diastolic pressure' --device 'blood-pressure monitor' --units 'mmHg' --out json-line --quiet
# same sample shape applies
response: {"value": 89, "unit": "mmHg"}
